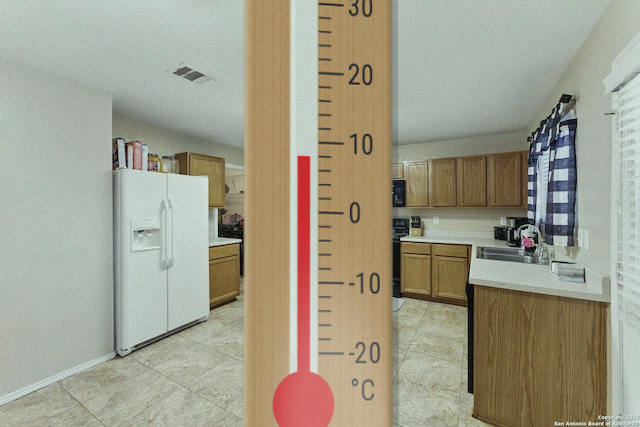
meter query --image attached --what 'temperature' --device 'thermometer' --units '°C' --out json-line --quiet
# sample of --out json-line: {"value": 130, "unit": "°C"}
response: {"value": 8, "unit": "°C"}
